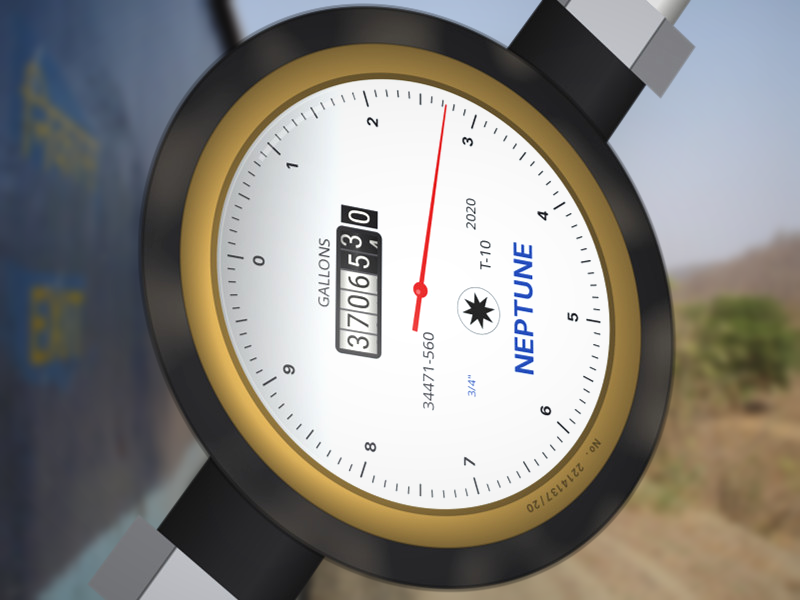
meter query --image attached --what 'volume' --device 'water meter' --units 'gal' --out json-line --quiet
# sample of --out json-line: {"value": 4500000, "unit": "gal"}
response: {"value": 3706532.7, "unit": "gal"}
